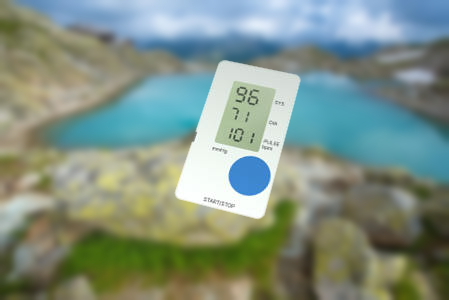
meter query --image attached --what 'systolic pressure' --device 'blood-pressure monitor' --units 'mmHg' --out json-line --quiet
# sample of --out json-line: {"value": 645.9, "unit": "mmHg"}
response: {"value": 96, "unit": "mmHg"}
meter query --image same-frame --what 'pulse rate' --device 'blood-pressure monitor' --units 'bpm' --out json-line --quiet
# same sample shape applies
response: {"value": 101, "unit": "bpm"}
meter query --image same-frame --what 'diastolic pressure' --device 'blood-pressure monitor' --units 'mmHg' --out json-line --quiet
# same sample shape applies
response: {"value": 71, "unit": "mmHg"}
